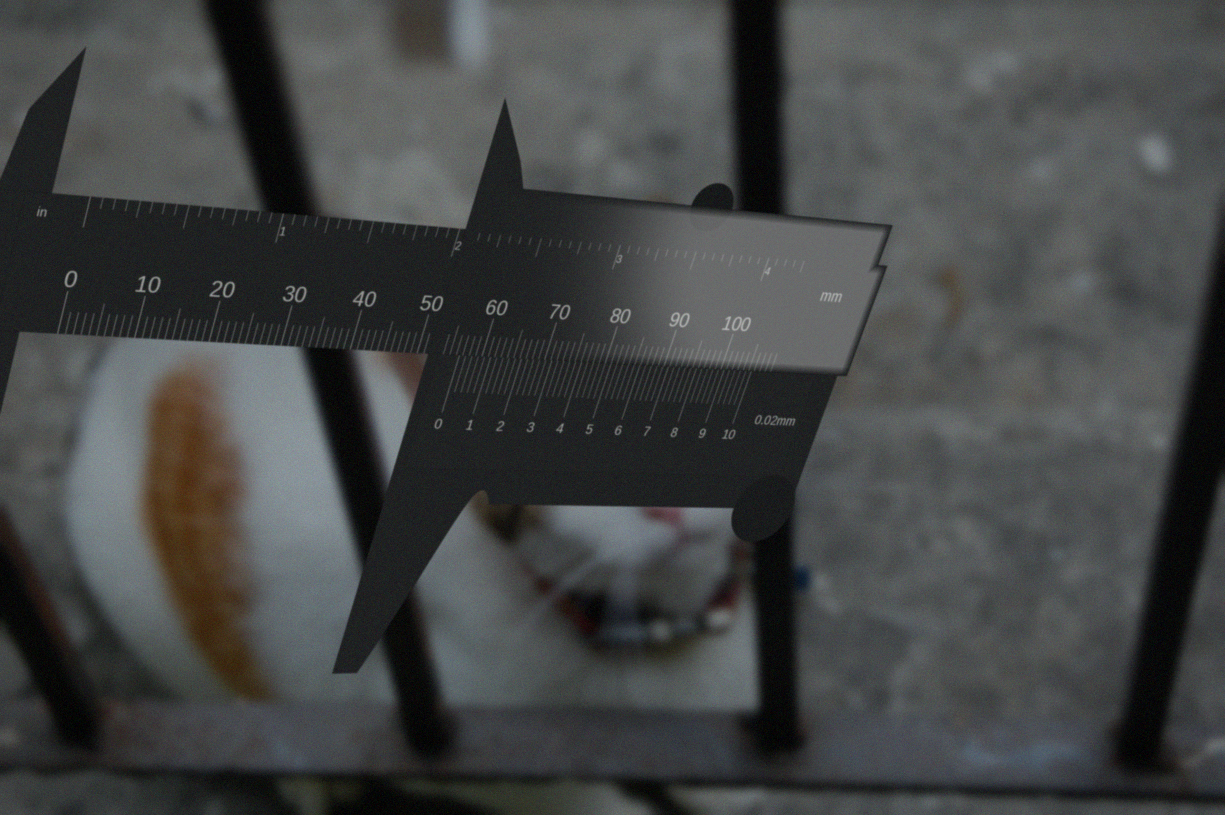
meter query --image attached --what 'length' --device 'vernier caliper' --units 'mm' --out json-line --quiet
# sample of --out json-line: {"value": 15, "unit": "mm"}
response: {"value": 56.5, "unit": "mm"}
